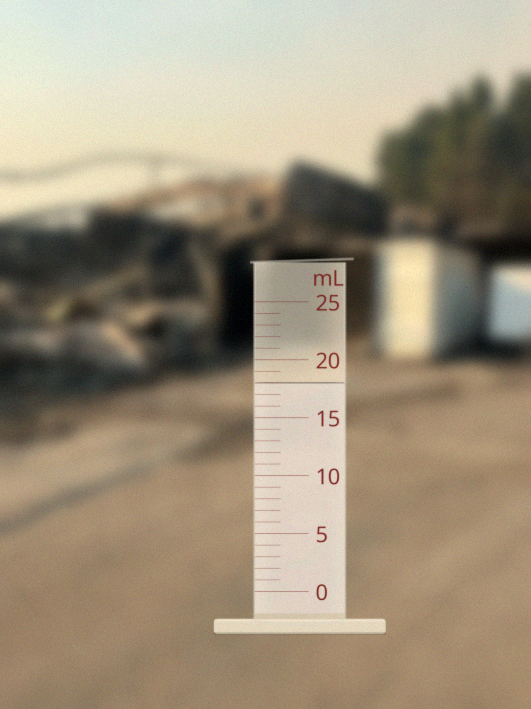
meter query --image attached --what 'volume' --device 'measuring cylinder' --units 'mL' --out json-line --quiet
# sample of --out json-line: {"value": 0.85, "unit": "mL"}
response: {"value": 18, "unit": "mL"}
